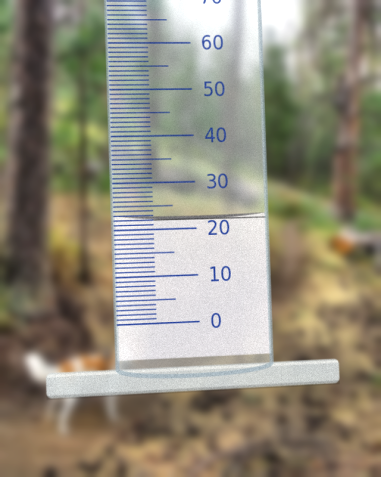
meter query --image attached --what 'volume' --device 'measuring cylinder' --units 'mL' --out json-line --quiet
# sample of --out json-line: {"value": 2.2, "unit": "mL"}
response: {"value": 22, "unit": "mL"}
